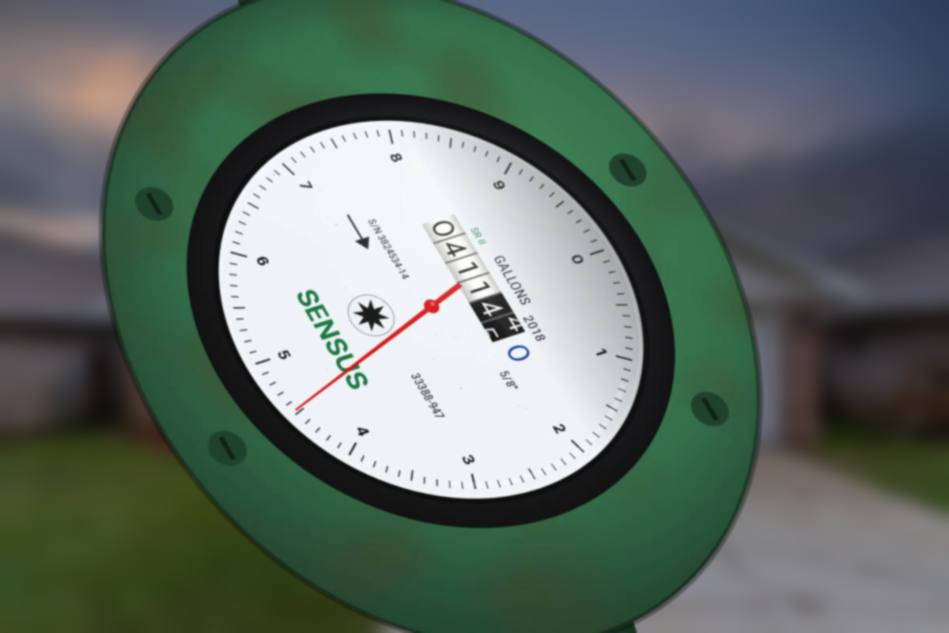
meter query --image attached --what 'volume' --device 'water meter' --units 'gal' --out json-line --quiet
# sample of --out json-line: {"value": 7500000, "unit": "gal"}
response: {"value": 411444.5, "unit": "gal"}
